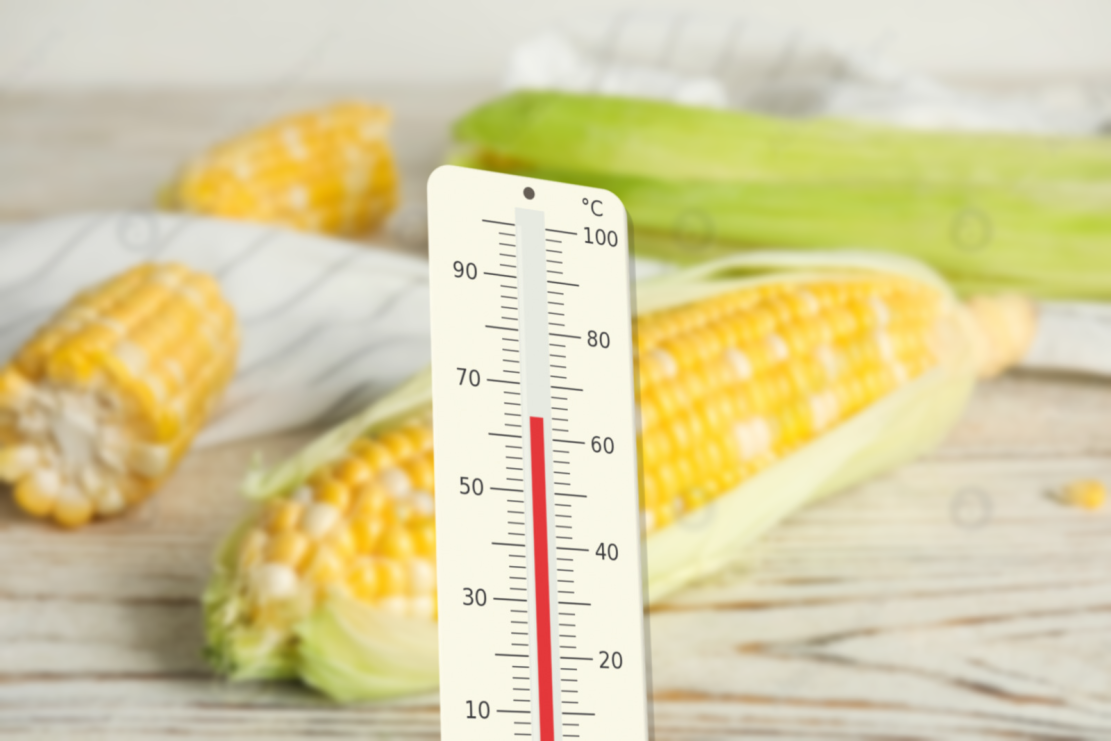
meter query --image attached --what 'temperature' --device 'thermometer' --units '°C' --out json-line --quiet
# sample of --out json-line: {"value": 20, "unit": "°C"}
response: {"value": 64, "unit": "°C"}
